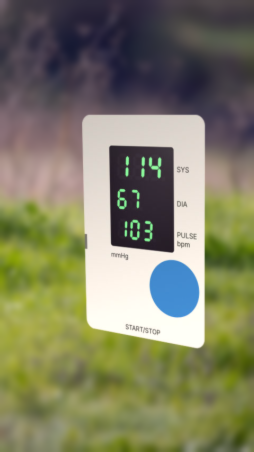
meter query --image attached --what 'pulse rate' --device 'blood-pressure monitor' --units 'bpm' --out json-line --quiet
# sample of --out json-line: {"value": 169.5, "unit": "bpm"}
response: {"value": 103, "unit": "bpm"}
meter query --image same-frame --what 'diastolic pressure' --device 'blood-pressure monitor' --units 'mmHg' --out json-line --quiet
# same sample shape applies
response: {"value": 67, "unit": "mmHg"}
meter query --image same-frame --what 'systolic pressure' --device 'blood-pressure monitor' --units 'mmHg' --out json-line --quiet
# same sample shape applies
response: {"value": 114, "unit": "mmHg"}
